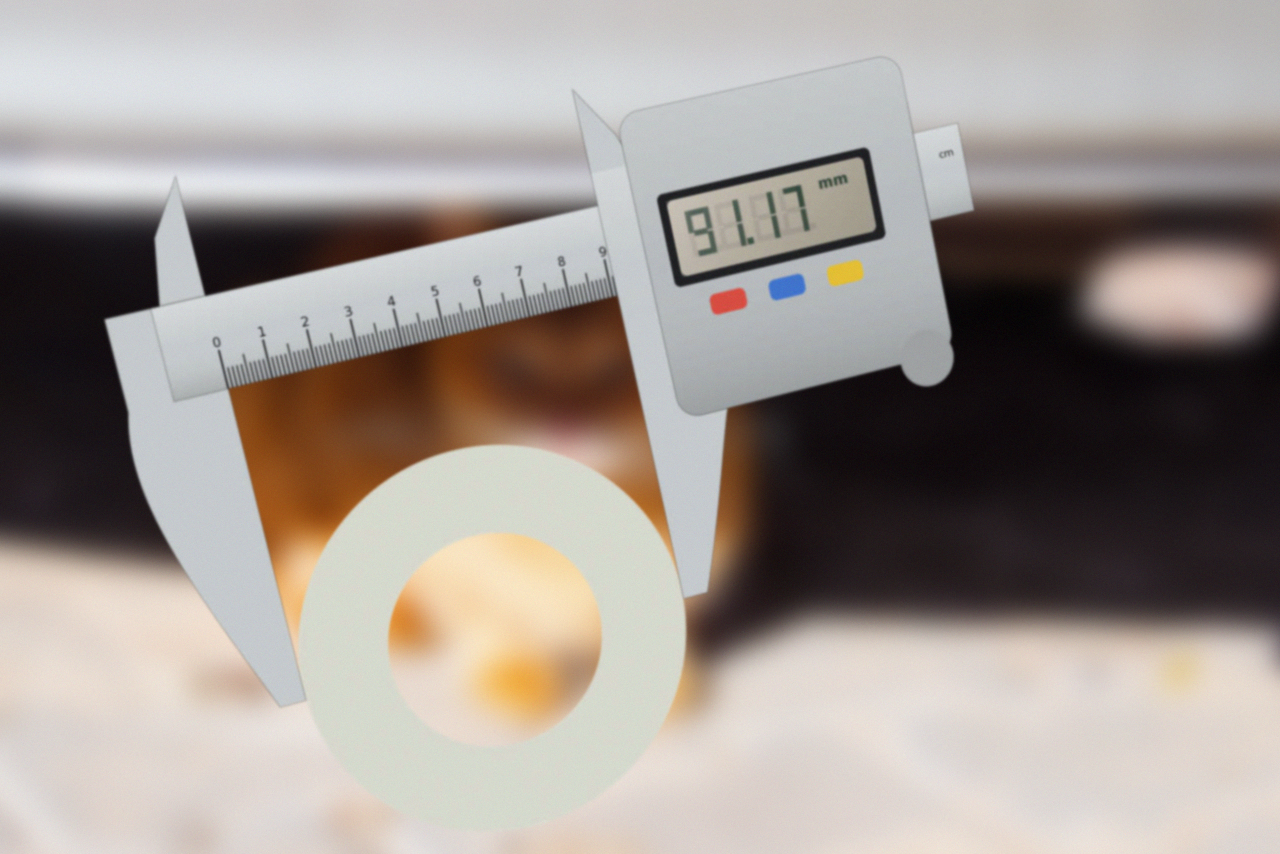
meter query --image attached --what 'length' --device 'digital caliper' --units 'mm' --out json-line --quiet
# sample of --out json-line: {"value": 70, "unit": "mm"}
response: {"value": 91.17, "unit": "mm"}
